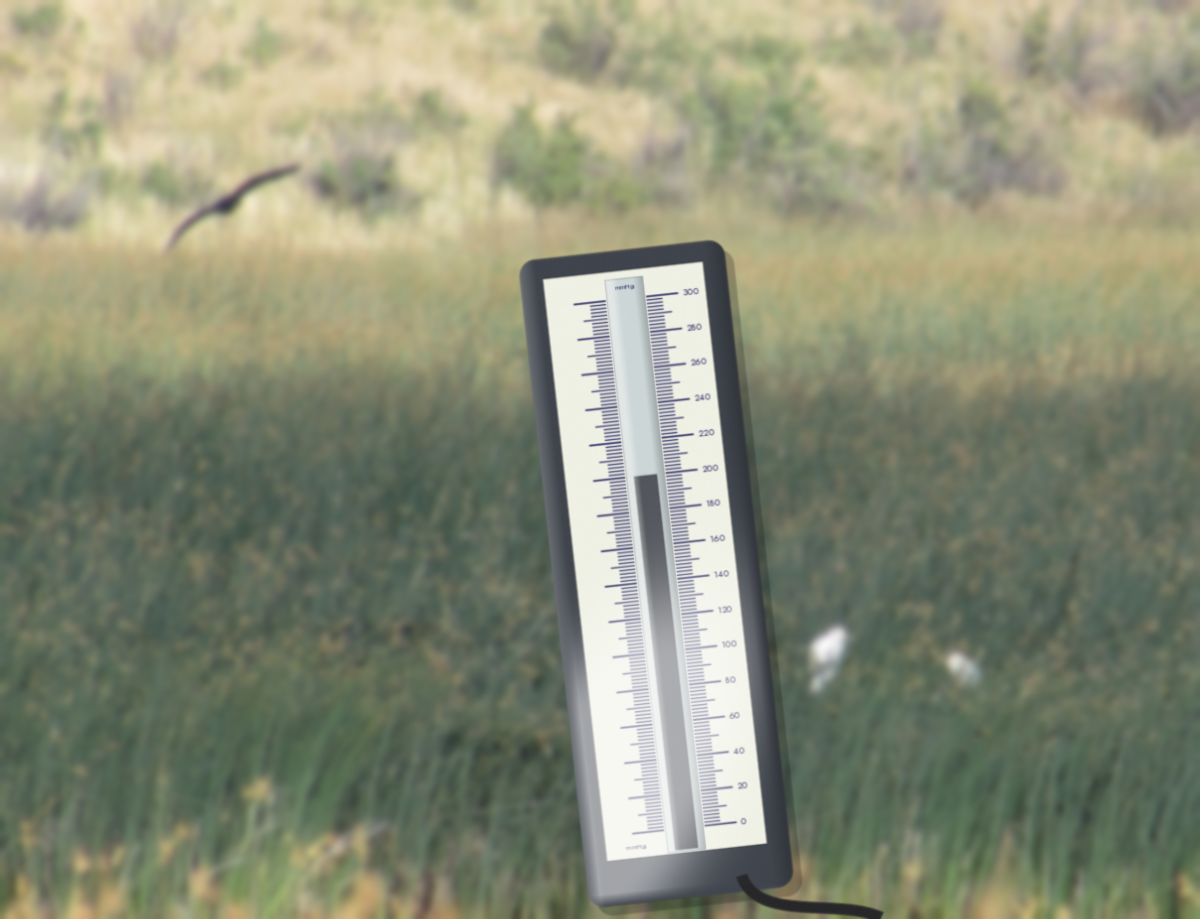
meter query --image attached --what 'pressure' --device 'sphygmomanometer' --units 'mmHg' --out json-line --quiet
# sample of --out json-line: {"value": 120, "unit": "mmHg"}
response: {"value": 200, "unit": "mmHg"}
